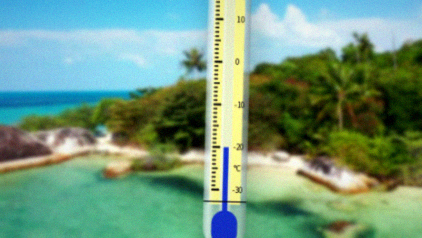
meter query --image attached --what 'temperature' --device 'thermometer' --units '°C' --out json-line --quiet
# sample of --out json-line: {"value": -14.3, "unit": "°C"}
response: {"value": -20, "unit": "°C"}
